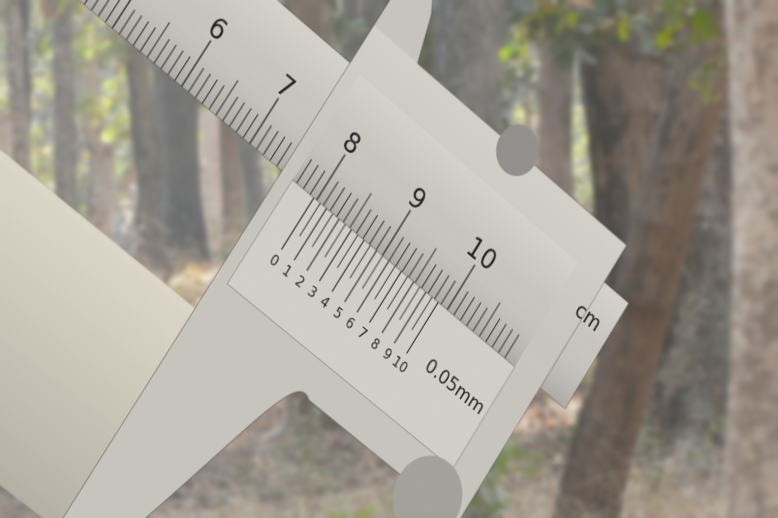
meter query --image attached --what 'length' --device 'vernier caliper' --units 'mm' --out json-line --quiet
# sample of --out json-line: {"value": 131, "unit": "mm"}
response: {"value": 79.6, "unit": "mm"}
